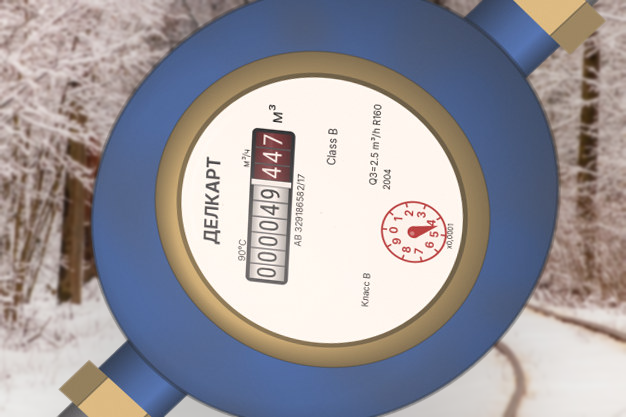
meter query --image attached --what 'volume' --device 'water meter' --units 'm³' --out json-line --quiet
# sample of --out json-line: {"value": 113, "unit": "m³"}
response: {"value": 49.4474, "unit": "m³"}
